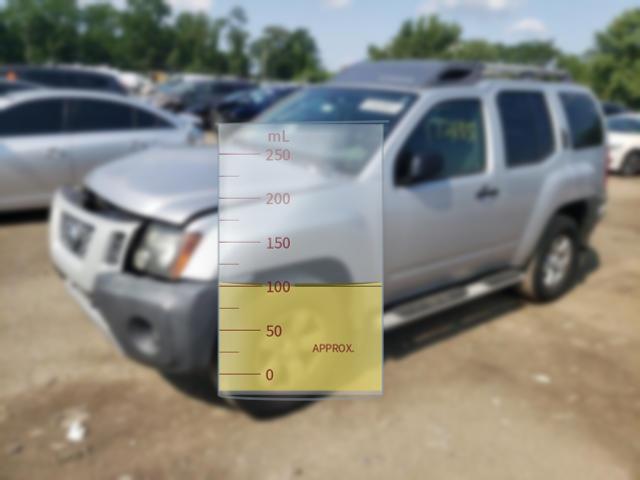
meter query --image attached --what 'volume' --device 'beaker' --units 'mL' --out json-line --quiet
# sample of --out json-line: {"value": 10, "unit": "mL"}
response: {"value": 100, "unit": "mL"}
